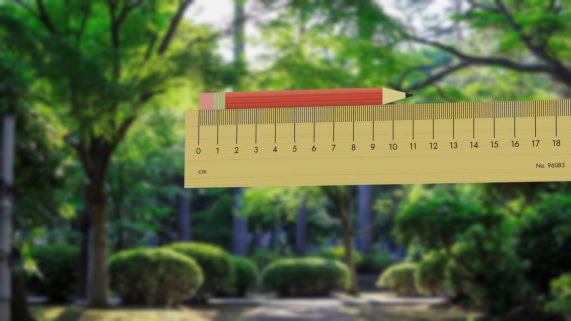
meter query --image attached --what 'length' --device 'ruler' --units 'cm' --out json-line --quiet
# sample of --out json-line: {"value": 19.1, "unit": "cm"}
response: {"value": 11, "unit": "cm"}
